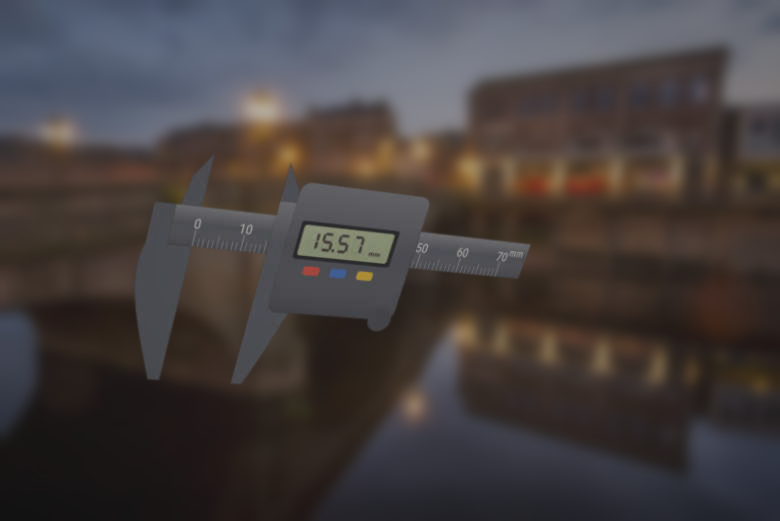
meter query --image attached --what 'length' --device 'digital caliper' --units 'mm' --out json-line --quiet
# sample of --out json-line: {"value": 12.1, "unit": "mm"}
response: {"value": 15.57, "unit": "mm"}
